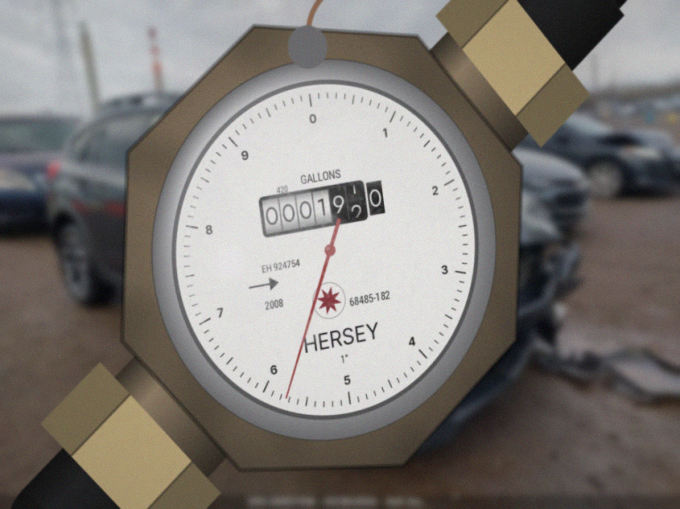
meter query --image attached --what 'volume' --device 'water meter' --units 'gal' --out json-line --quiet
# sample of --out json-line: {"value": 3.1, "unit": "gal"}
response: {"value": 1915.7, "unit": "gal"}
